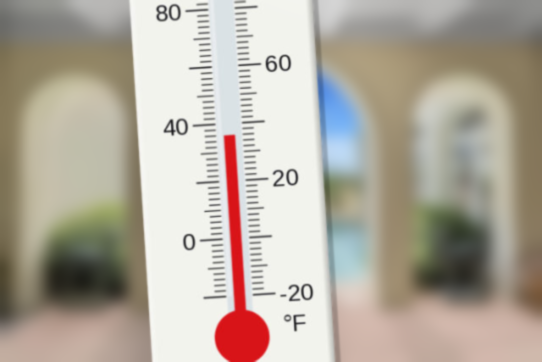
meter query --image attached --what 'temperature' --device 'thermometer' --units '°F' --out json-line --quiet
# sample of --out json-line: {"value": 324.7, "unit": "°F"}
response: {"value": 36, "unit": "°F"}
